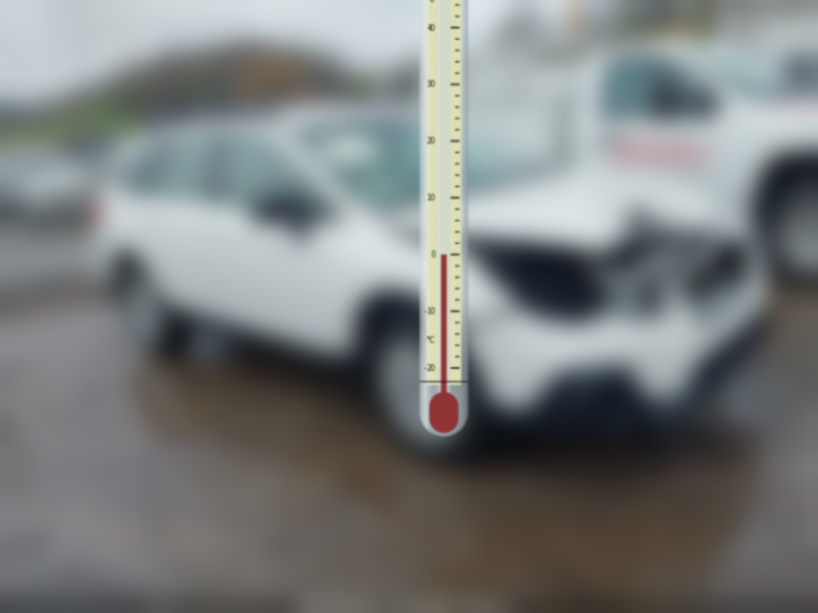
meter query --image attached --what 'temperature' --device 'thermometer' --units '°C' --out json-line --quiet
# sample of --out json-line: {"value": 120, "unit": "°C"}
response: {"value": 0, "unit": "°C"}
